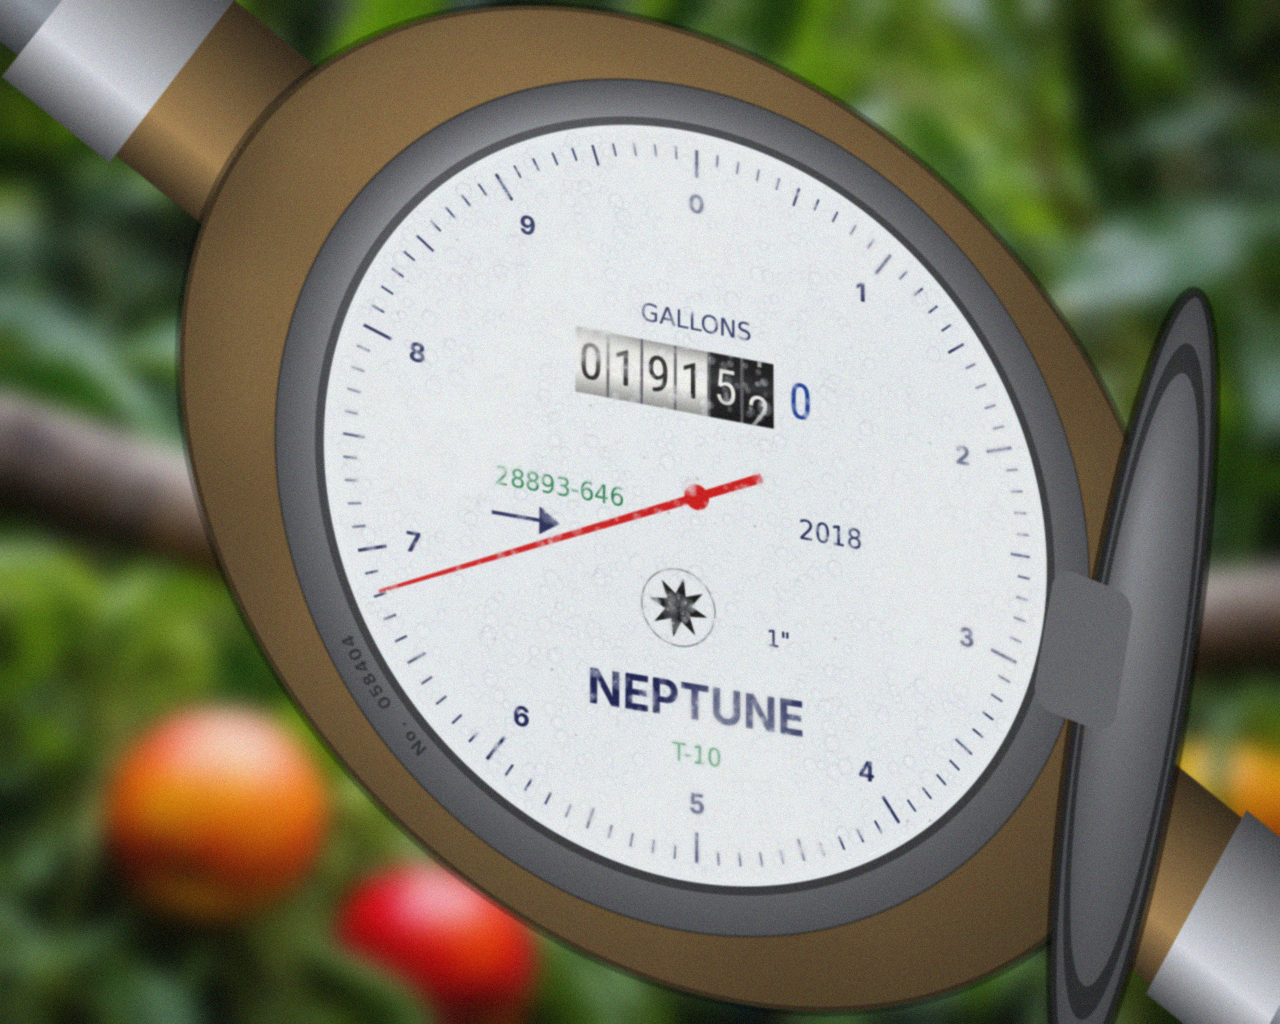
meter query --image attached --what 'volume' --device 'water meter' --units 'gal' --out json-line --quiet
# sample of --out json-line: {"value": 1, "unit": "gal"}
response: {"value": 191516.8, "unit": "gal"}
